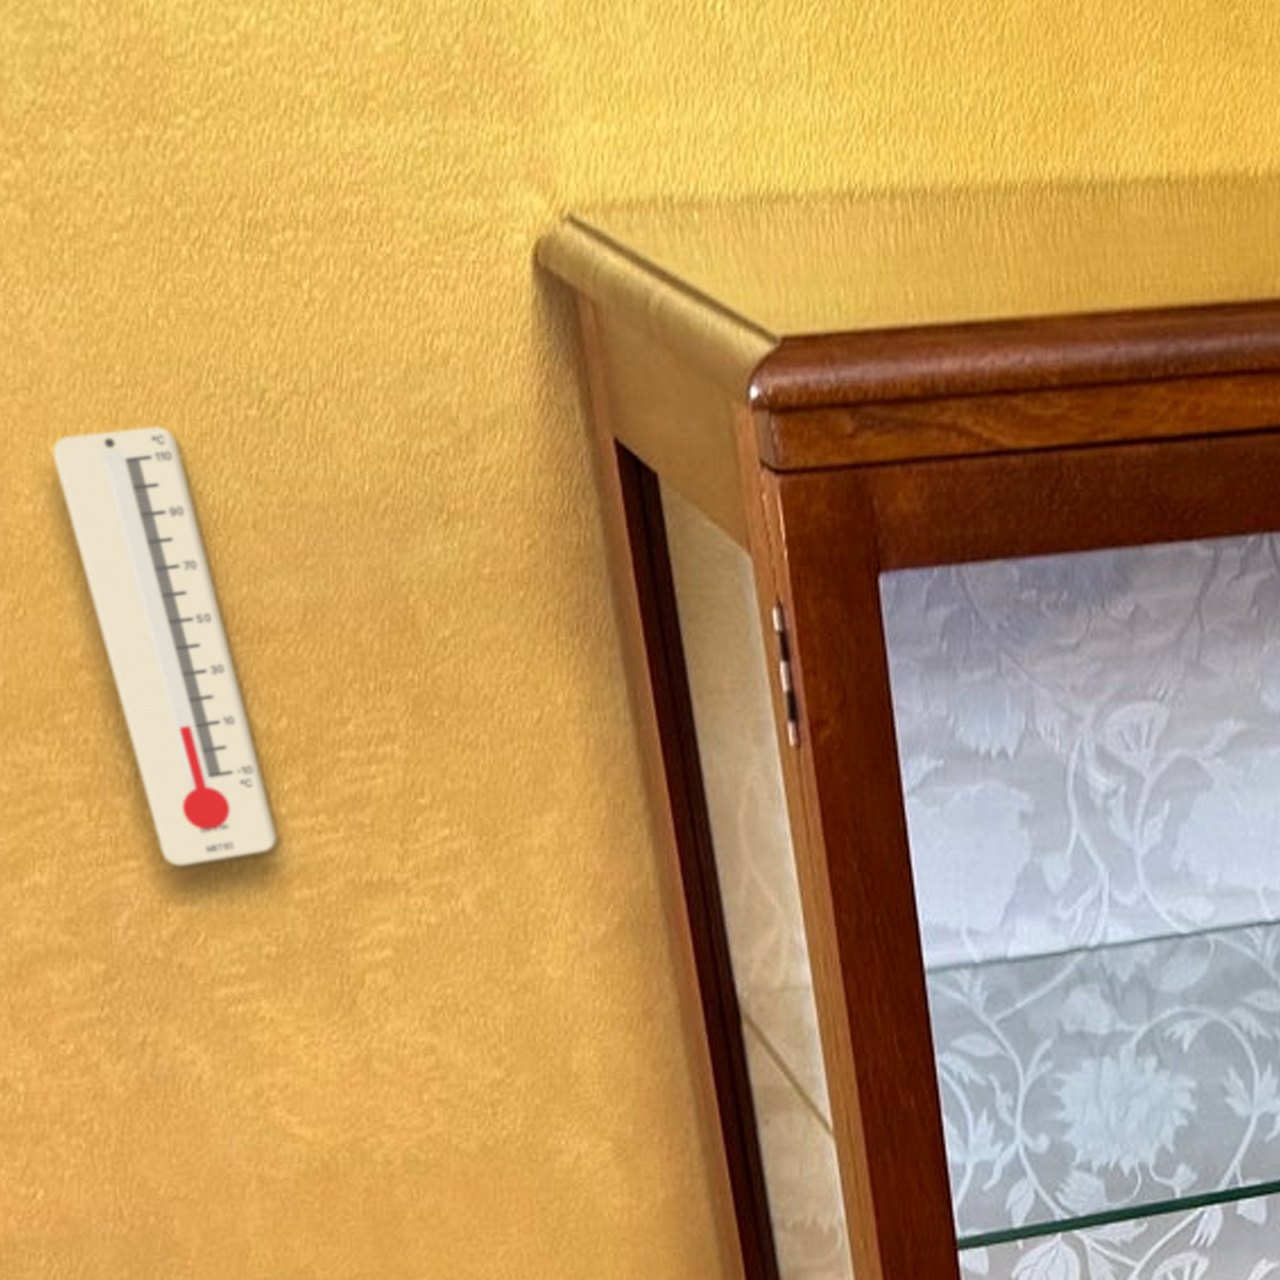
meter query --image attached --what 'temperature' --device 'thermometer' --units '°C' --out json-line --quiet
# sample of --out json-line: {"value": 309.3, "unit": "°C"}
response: {"value": 10, "unit": "°C"}
